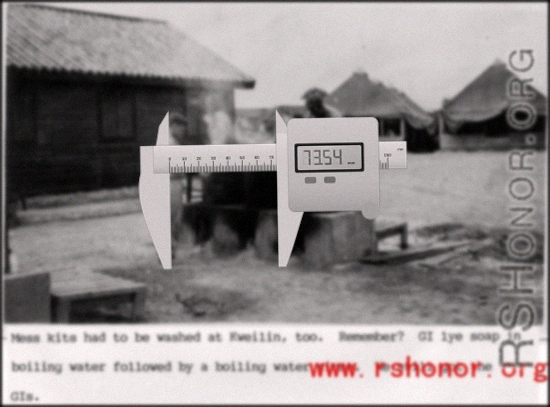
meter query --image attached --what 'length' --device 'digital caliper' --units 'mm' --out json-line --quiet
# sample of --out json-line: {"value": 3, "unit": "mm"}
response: {"value": 73.54, "unit": "mm"}
